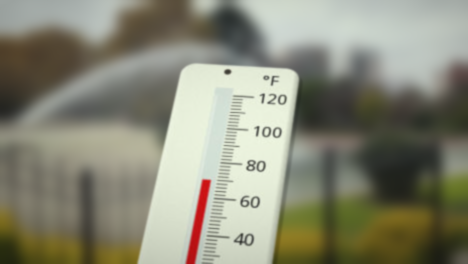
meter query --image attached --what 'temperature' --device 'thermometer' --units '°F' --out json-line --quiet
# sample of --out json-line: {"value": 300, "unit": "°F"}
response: {"value": 70, "unit": "°F"}
